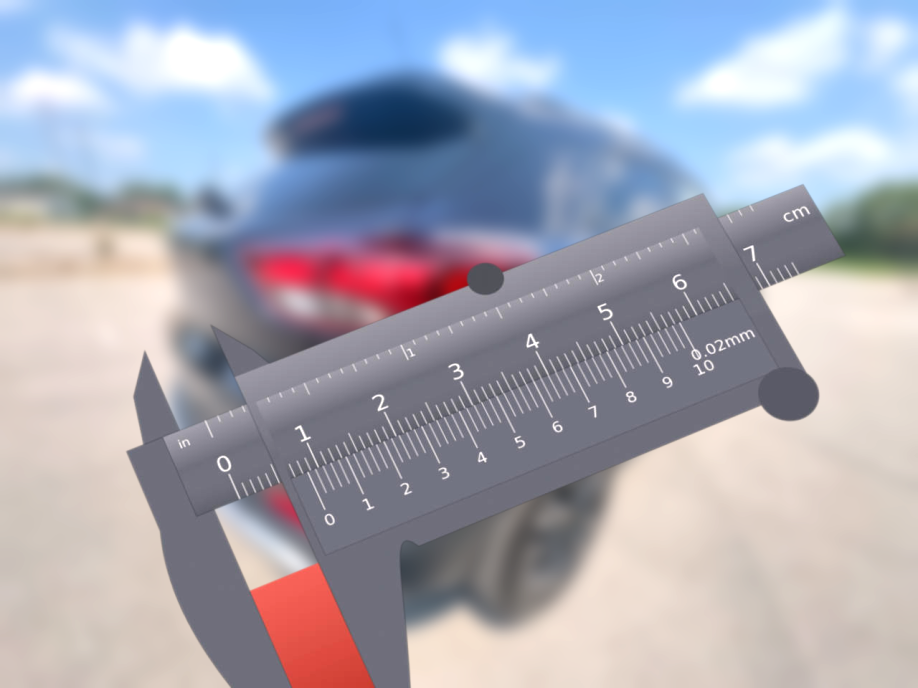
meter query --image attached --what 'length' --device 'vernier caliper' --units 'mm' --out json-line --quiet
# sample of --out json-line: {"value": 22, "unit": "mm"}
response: {"value": 8.6, "unit": "mm"}
